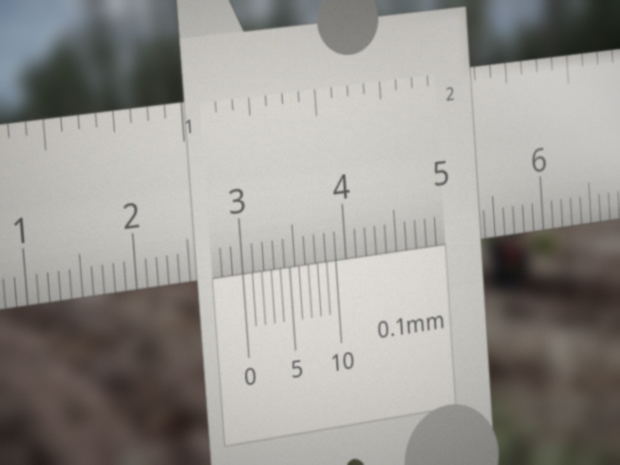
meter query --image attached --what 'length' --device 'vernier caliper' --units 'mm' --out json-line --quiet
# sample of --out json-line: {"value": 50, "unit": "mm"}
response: {"value": 30.0, "unit": "mm"}
